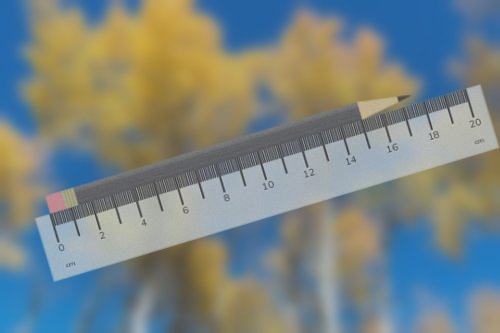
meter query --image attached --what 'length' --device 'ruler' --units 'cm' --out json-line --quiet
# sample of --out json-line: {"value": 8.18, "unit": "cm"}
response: {"value": 17.5, "unit": "cm"}
